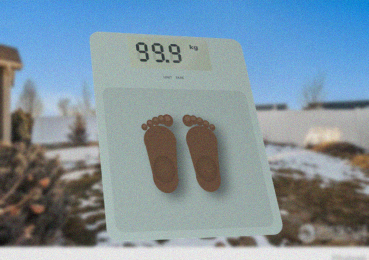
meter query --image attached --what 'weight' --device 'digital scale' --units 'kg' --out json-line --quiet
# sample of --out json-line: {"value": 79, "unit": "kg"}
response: {"value": 99.9, "unit": "kg"}
